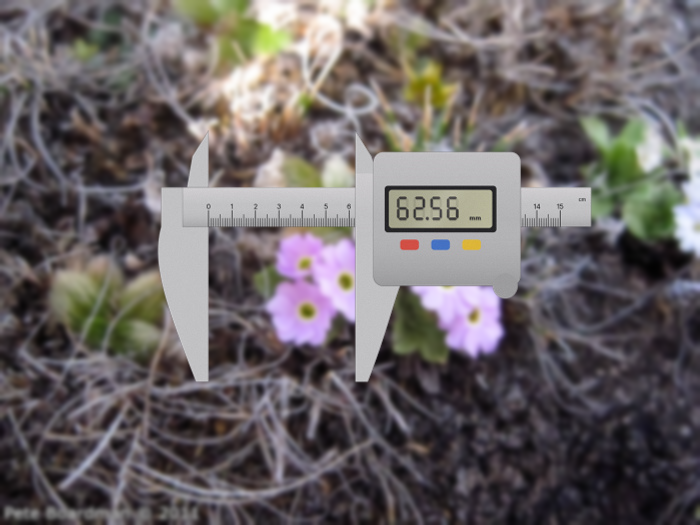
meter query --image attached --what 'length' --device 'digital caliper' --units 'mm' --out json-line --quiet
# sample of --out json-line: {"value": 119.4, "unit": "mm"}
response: {"value": 62.56, "unit": "mm"}
